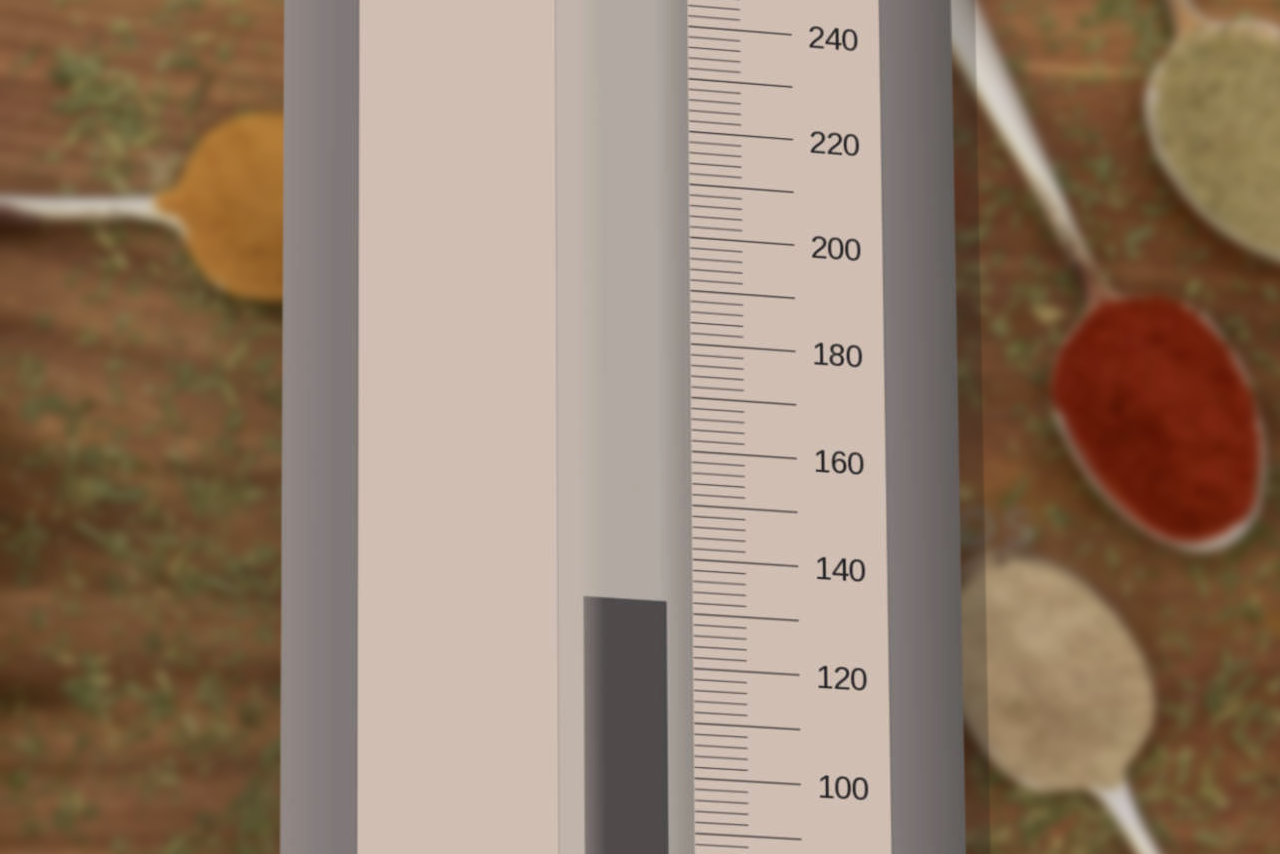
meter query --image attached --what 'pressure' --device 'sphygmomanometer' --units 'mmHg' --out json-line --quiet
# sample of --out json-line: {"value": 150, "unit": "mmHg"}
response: {"value": 132, "unit": "mmHg"}
